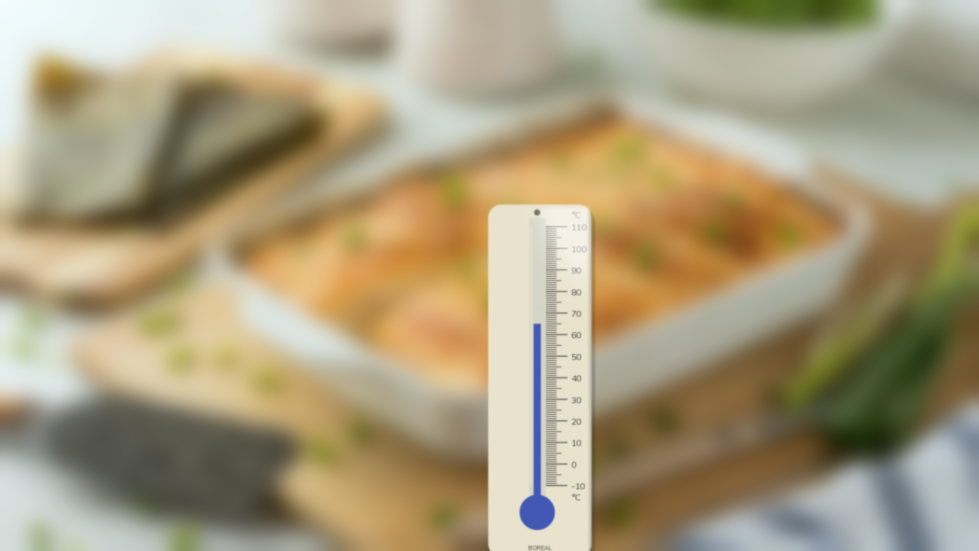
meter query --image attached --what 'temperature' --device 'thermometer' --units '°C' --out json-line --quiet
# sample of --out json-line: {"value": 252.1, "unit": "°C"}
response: {"value": 65, "unit": "°C"}
